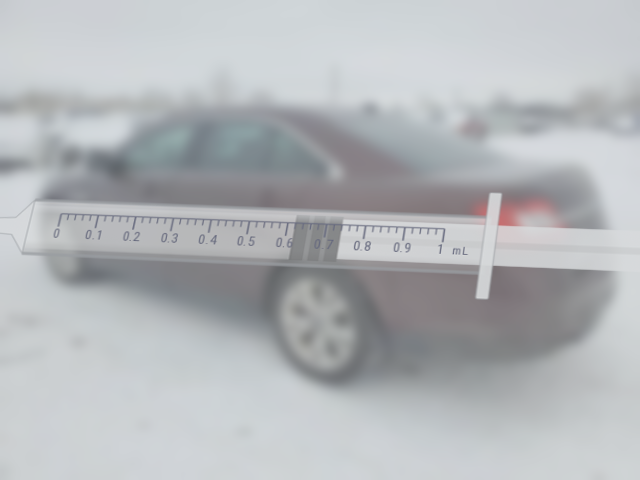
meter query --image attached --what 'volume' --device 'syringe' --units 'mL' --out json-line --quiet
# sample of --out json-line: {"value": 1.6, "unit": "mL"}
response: {"value": 0.62, "unit": "mL"}
